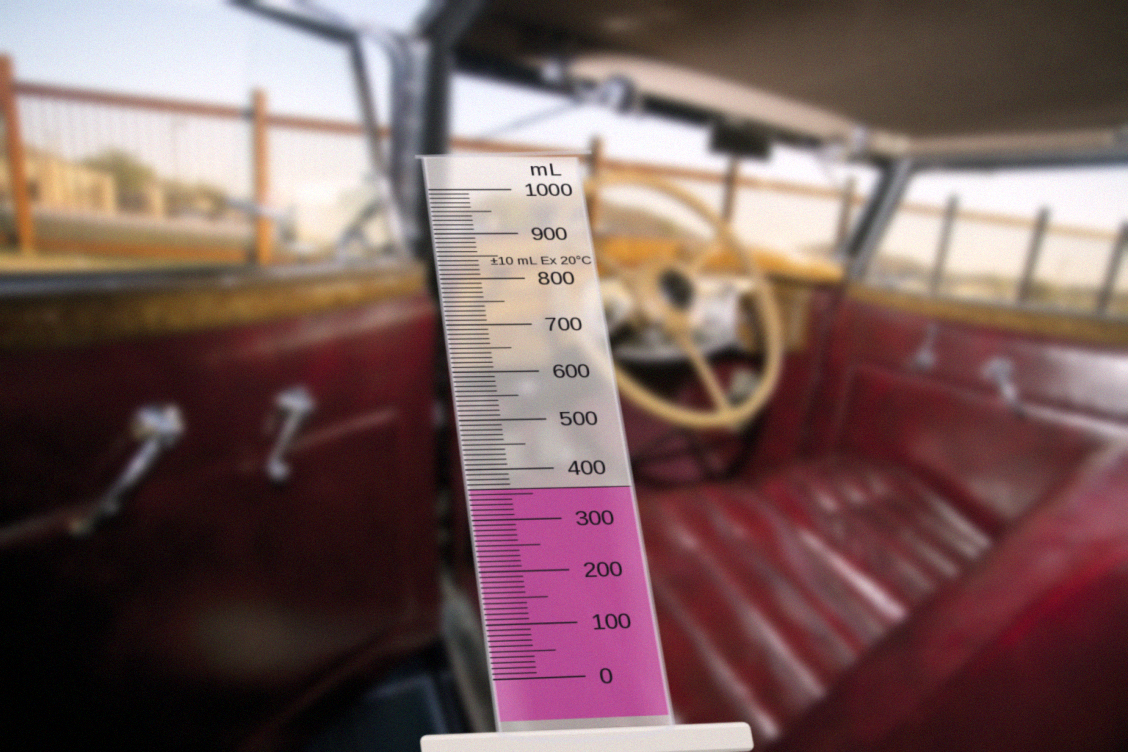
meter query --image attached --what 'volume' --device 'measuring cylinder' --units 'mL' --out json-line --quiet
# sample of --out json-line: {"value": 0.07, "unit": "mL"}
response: {"value": 360, "unit": "mL"}
